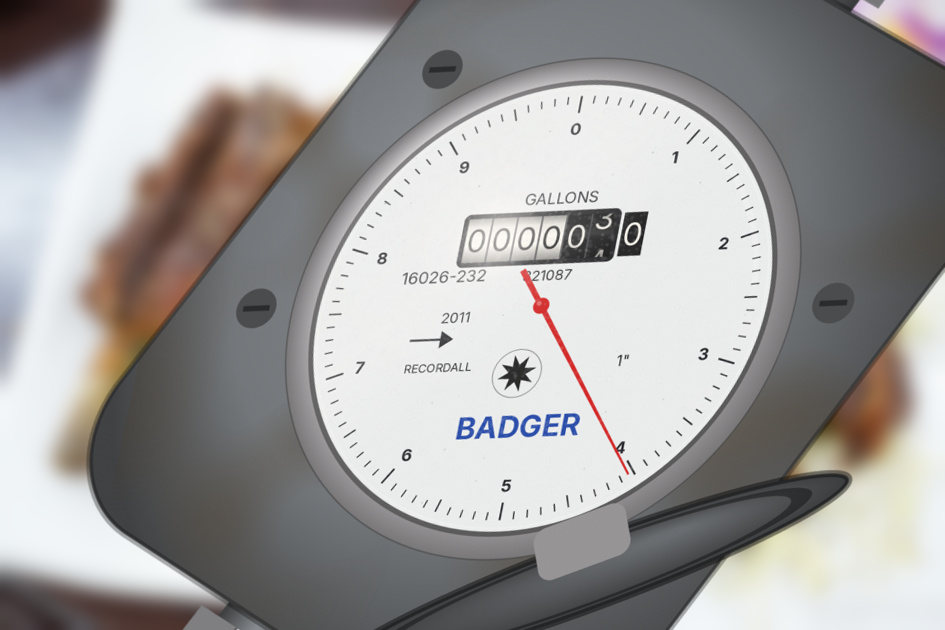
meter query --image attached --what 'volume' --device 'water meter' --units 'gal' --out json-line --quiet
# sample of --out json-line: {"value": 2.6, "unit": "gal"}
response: {"value": 34.0, "unit": "gal"}
